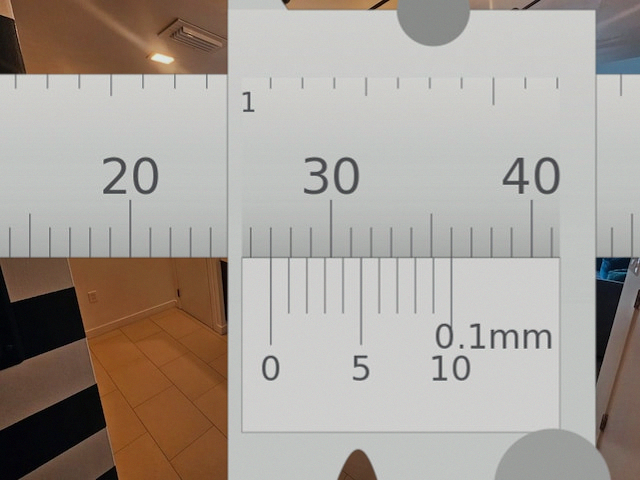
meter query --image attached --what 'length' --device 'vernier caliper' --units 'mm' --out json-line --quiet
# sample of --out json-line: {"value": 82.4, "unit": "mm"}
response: {"value": 27.0, "unit": "mm"}
